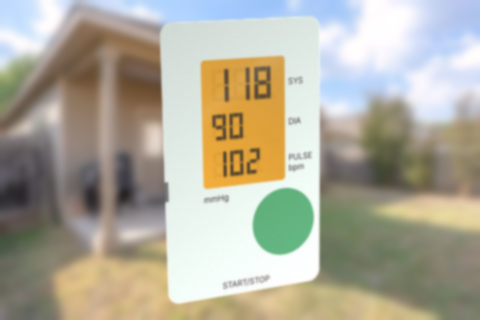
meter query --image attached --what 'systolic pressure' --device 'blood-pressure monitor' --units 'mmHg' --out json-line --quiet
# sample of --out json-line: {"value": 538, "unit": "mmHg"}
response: {"value": 118, "unit": "mmHg"}
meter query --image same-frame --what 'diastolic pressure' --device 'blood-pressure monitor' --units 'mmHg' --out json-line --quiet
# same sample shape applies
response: {"value": 90, "unit": "mmHg"}
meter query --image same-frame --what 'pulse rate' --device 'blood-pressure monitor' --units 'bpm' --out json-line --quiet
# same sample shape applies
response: {"value": 102, "unit": "bpm"}
